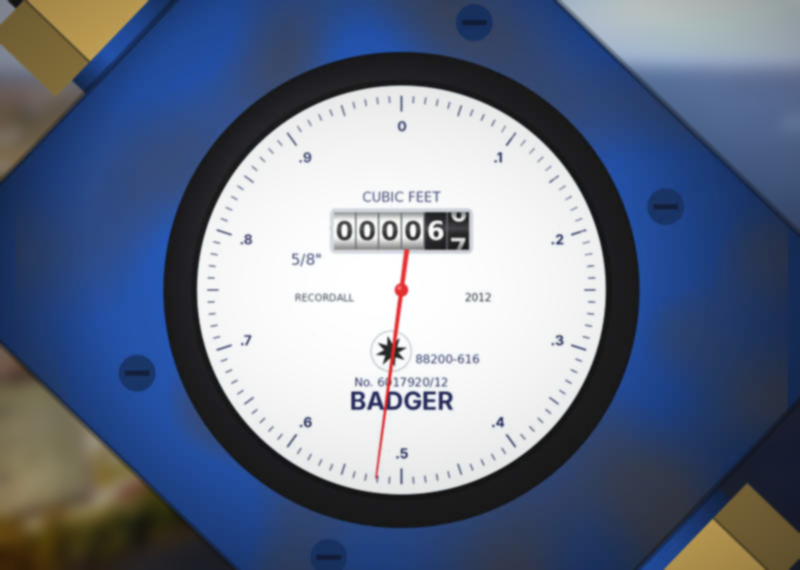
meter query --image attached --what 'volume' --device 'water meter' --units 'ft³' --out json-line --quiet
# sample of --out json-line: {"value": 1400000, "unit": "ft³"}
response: {"value": 66.52, "unit": "ft³"}
